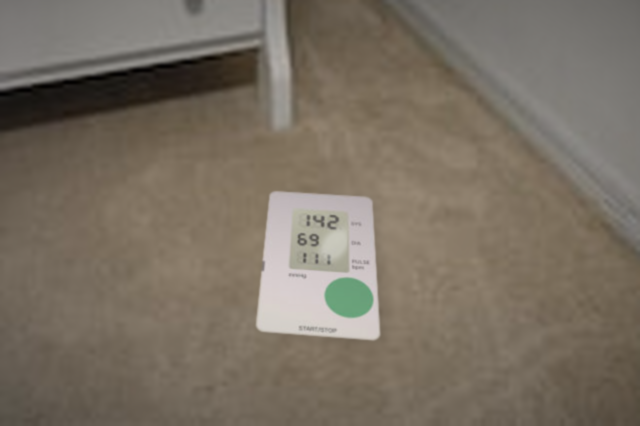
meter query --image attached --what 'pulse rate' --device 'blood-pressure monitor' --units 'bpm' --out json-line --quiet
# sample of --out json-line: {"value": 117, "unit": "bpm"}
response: {"value": 111, "unit": "bpm"}
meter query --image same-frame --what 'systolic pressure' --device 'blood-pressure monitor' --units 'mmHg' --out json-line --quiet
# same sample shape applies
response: {"value": 142, "unit": "mmHg"}
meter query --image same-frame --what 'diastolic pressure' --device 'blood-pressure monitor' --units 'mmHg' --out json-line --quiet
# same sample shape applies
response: {"value": 69, "unit": "mmHg"}
